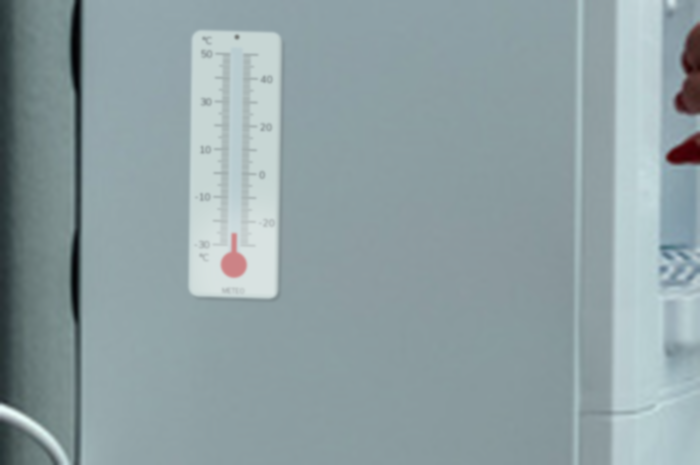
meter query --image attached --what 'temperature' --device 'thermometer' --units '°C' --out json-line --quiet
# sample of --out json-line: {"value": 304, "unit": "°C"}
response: {"value": -25, "unit": "°C"}
